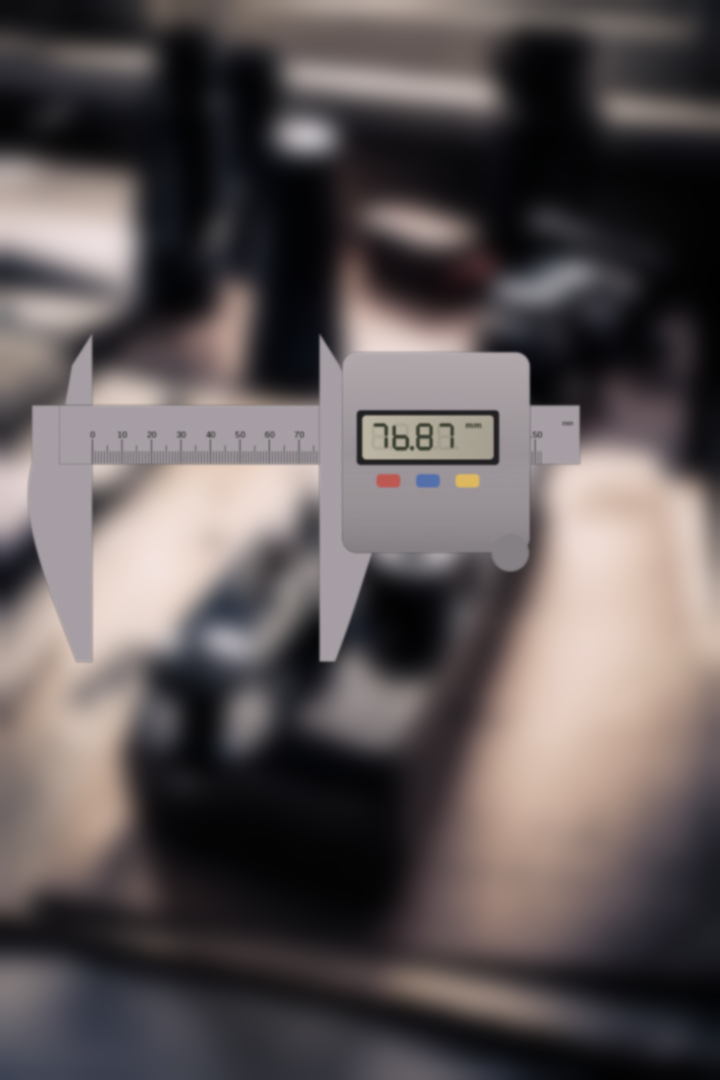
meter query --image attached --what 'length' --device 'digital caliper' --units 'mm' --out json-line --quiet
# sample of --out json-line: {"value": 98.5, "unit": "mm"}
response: {"value": 76.87, "unit": "mm"}
